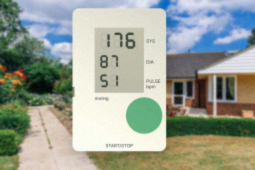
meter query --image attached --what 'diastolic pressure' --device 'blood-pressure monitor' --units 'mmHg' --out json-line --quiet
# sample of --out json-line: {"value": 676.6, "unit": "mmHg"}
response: {"value": 87, "unit": "mmHg"}
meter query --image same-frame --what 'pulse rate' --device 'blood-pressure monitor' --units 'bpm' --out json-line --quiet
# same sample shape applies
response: {"value": 51, "unit": "bpm"}
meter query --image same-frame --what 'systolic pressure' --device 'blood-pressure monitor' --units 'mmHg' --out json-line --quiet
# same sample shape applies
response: {"value": 176, "unit": "mmHg"}
